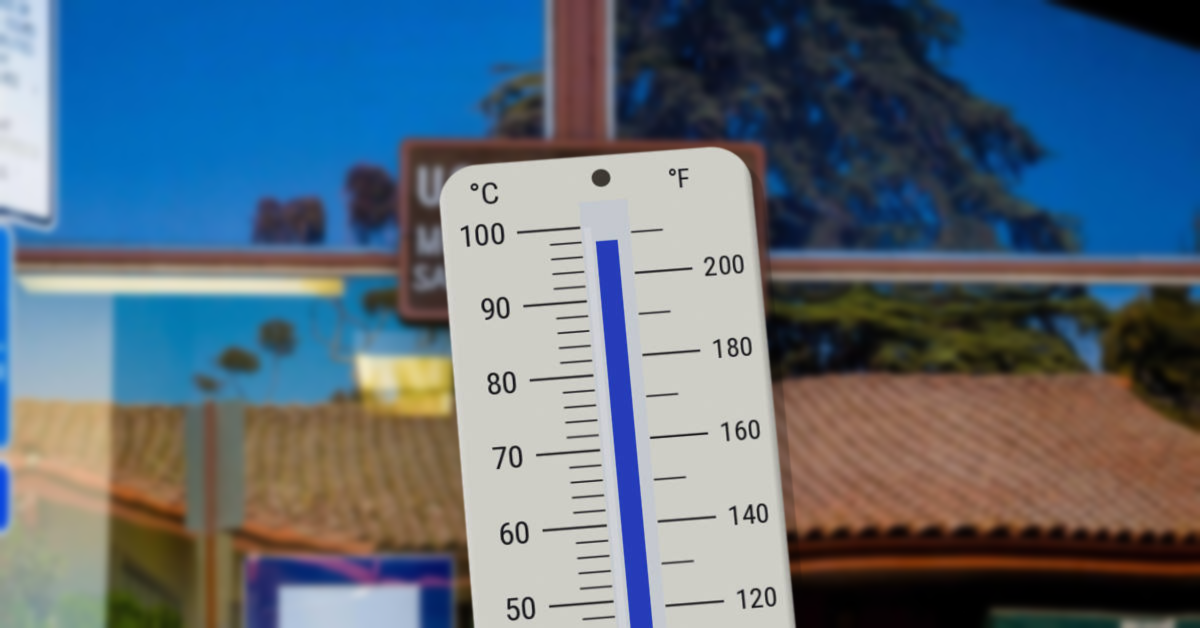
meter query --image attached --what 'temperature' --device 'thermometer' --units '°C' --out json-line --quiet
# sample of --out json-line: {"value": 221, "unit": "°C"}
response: {"value": 98, "unit": "°C"}
